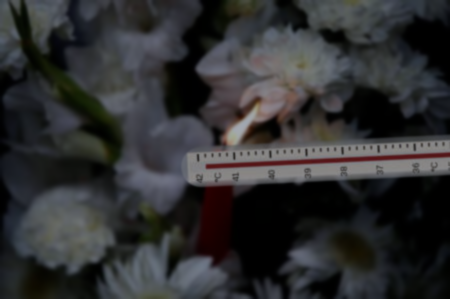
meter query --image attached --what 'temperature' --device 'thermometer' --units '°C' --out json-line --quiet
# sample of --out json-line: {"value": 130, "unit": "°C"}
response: {"value": 41.8, "unit": "°C"}
